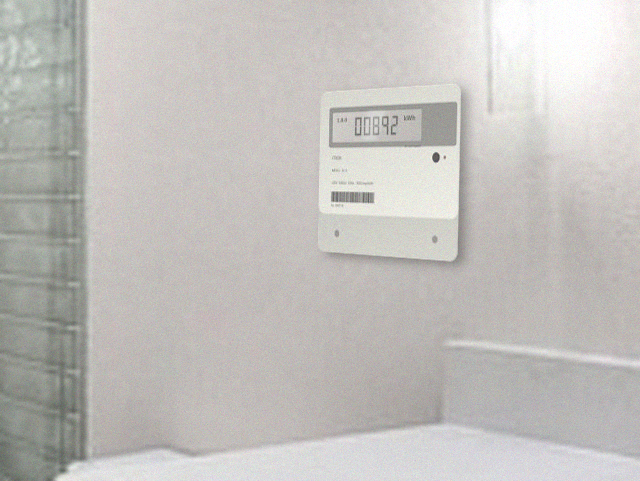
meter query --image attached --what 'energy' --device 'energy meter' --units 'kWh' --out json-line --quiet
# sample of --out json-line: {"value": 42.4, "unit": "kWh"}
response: {"value": 892, "unit": "kWh"}
